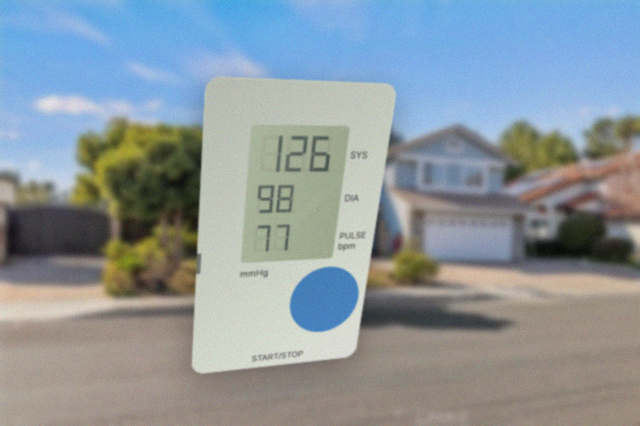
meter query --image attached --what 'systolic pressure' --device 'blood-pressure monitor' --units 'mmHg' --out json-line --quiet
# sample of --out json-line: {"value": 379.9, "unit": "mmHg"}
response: {"value": 126, "unit": "mmHg"}
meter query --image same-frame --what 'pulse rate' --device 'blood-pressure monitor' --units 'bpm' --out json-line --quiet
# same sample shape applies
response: {"value": 77, "unit": "bpm"}
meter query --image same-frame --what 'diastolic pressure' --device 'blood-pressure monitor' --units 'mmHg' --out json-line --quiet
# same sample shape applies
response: {"value": 98, "unit": "mmHg"}
